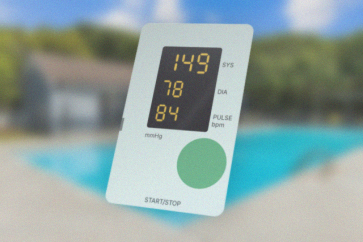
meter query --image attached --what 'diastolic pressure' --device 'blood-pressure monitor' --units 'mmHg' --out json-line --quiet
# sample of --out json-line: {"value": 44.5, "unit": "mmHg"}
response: {"value": 78, "unit": "mmHg"}
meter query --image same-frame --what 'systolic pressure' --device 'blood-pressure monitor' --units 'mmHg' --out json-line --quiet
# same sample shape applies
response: {"value": 149, "unit": "mmHg"}
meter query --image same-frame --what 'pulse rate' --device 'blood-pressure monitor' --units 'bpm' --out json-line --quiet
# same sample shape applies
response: {"value": 84, "unit": "bpm"}
